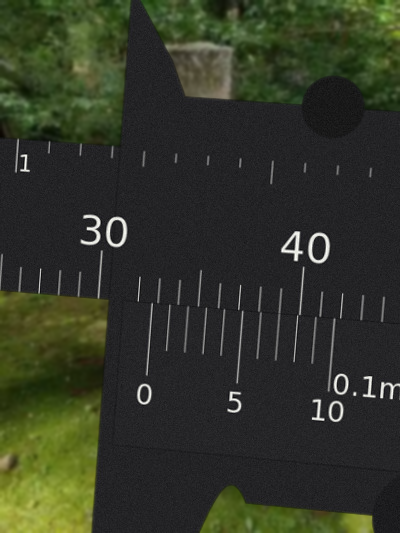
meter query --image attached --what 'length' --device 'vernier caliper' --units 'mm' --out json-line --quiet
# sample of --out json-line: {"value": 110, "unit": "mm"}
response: {"value": 32.7, "unit": "mm"}
